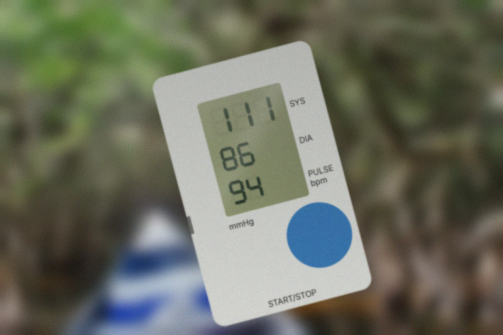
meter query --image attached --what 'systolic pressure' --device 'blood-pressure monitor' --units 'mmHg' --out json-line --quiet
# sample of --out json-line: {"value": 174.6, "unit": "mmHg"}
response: {"value": 111, "unit": "mmHg"}
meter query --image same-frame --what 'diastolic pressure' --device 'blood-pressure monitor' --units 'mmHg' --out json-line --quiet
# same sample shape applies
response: {"value": 86, "unit": "mmHg"}
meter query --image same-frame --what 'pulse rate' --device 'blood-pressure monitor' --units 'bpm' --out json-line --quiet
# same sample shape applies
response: {"value": 94, "unit": "bpm"}
